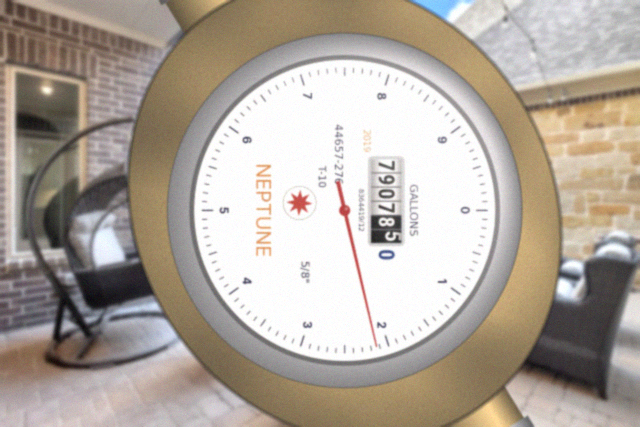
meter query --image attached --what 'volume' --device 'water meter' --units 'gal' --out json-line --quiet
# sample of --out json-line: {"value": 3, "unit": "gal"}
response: {"value": 7907852.1, "unit": "gal"}
